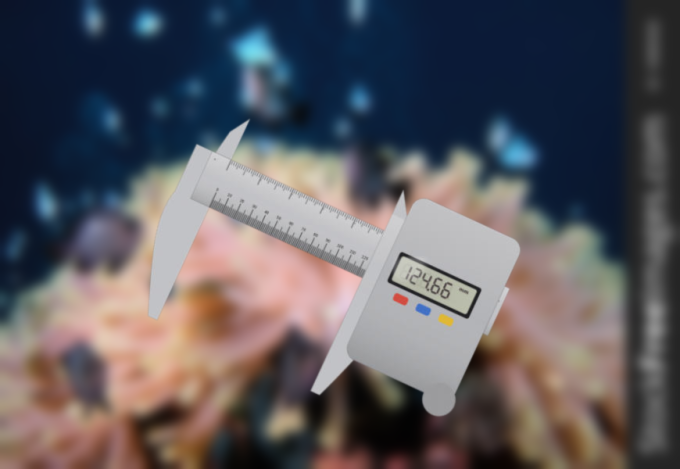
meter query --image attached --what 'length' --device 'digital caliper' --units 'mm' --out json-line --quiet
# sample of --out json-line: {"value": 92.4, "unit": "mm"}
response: {"value": 124.66, "unit": "mm"}
